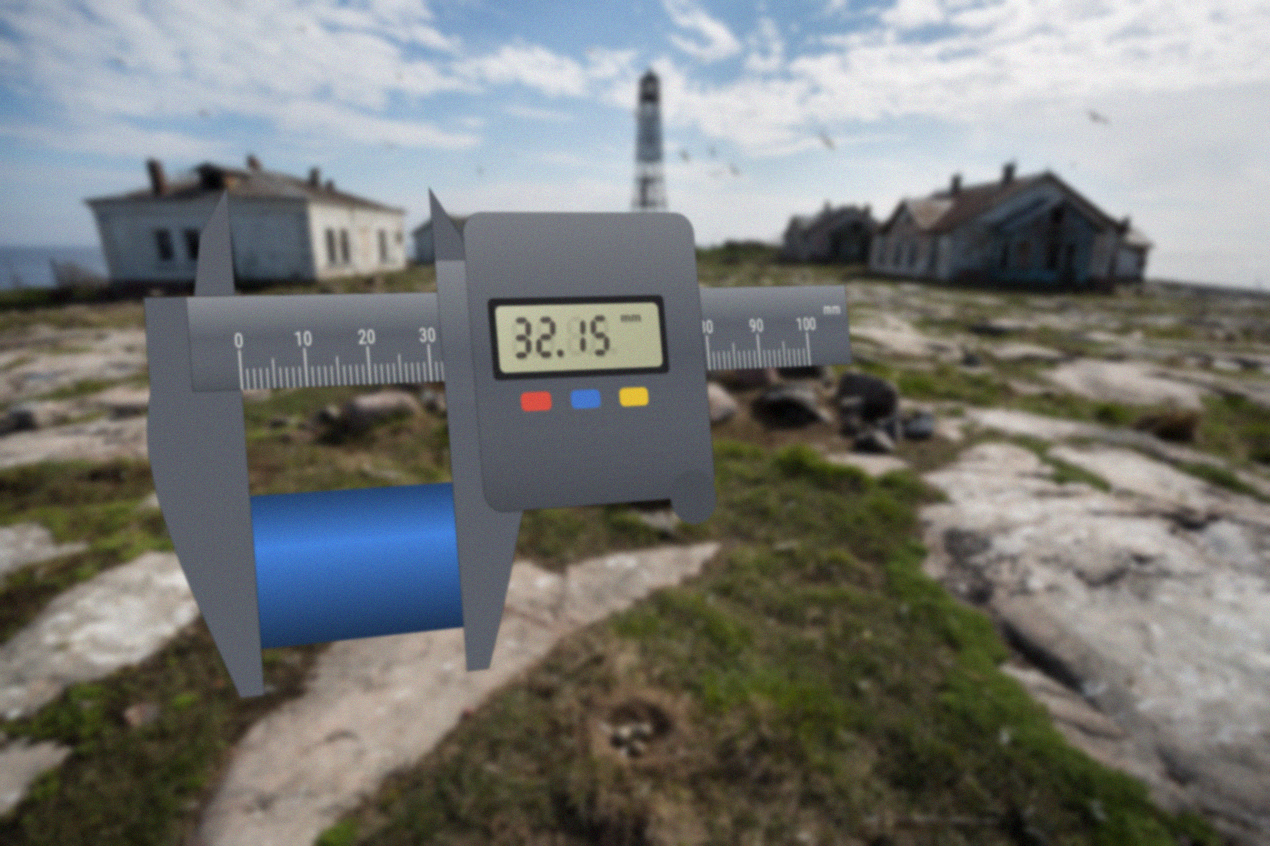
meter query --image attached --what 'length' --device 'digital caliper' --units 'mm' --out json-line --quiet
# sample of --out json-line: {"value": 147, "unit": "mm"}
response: {"value": 32.15, "unit": "mm"}
